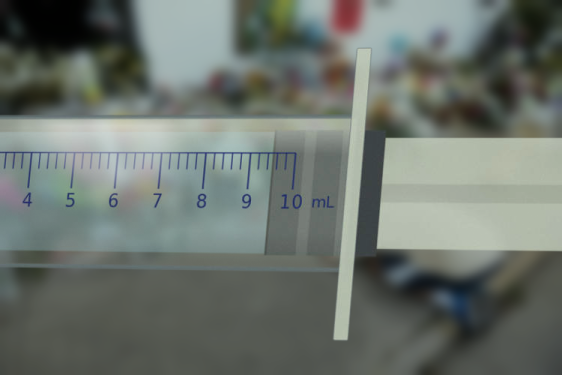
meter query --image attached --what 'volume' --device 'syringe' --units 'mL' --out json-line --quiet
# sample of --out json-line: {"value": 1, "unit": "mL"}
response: {"value": 9.5, "unit": "mL"}
